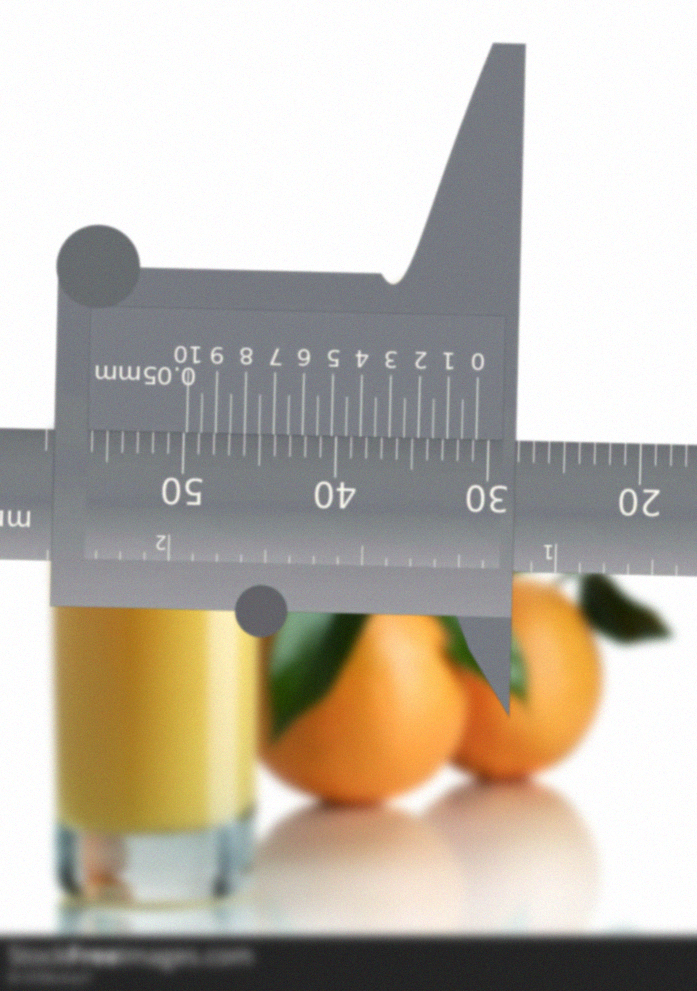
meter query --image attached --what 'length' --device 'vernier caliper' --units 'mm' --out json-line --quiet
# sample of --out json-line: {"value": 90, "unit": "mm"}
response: {"value": 30.8, "unit": "mm"}
